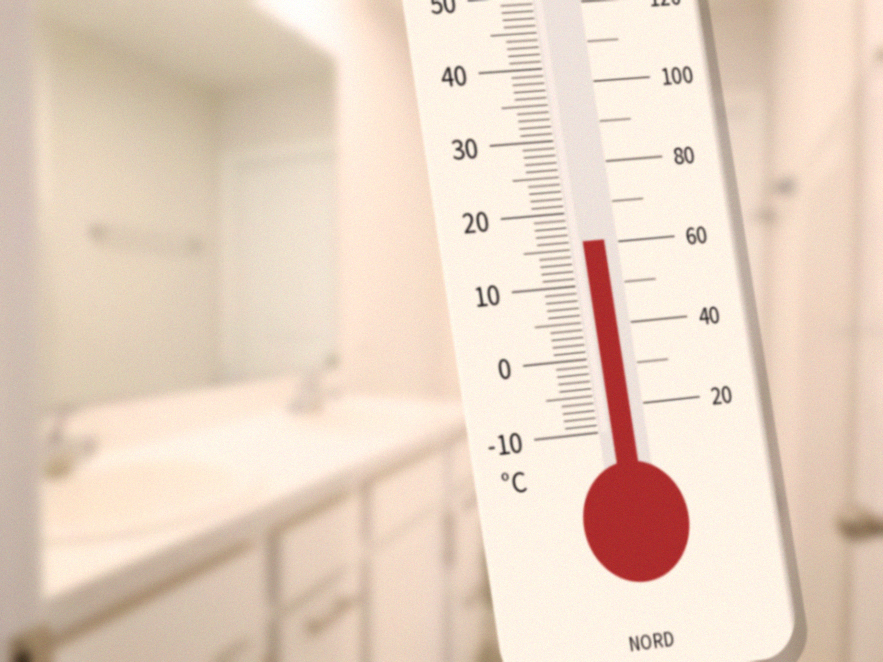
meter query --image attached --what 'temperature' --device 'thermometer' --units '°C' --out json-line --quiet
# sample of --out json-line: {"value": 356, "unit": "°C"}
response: {"value": 16, "unit": "°C"}
